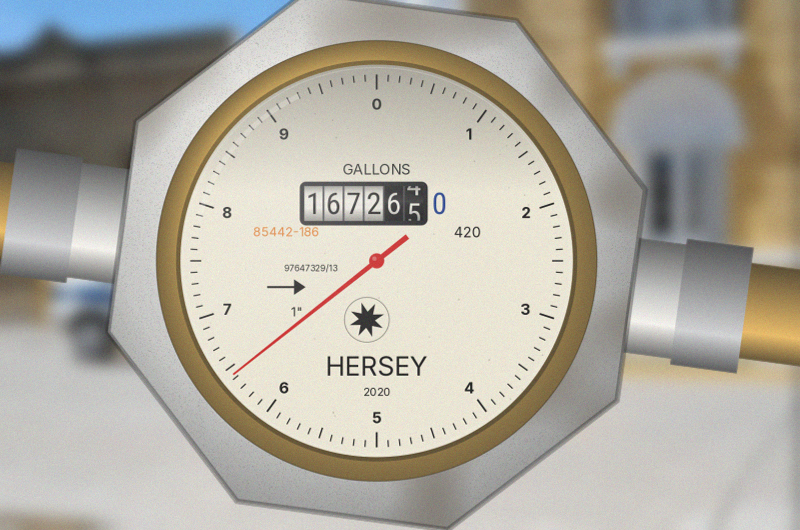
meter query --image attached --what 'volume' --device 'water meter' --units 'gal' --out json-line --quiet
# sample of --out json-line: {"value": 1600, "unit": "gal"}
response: {"value": 1672646.4, "unit": "gal"}
